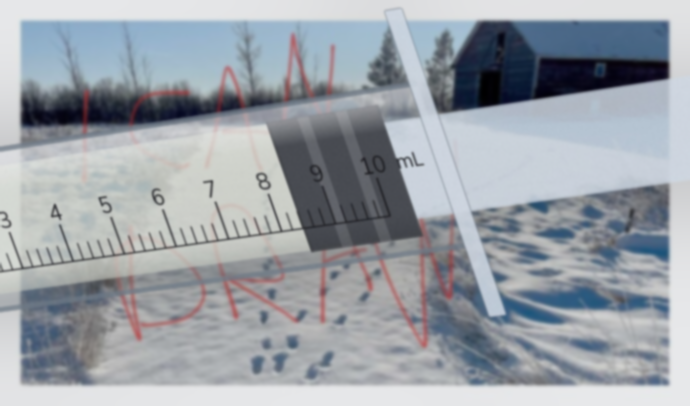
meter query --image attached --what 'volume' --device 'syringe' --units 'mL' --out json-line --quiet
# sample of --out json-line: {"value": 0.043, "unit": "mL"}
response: {"value": 8.4, "unit": "mL"}
